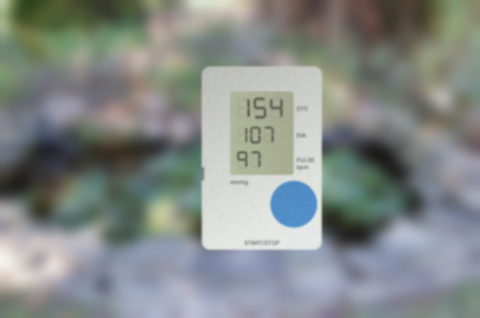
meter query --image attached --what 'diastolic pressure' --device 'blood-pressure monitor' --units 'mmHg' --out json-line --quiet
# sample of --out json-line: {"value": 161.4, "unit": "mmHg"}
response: {"value": 107, "unit": "mmHg"}
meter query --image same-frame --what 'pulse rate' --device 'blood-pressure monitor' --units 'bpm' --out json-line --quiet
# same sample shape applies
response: {"value": 97, "unit": "bpm"}
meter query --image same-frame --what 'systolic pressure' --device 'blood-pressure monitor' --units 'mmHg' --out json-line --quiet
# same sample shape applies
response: {"value": 154, "unit": "mmHg"}
